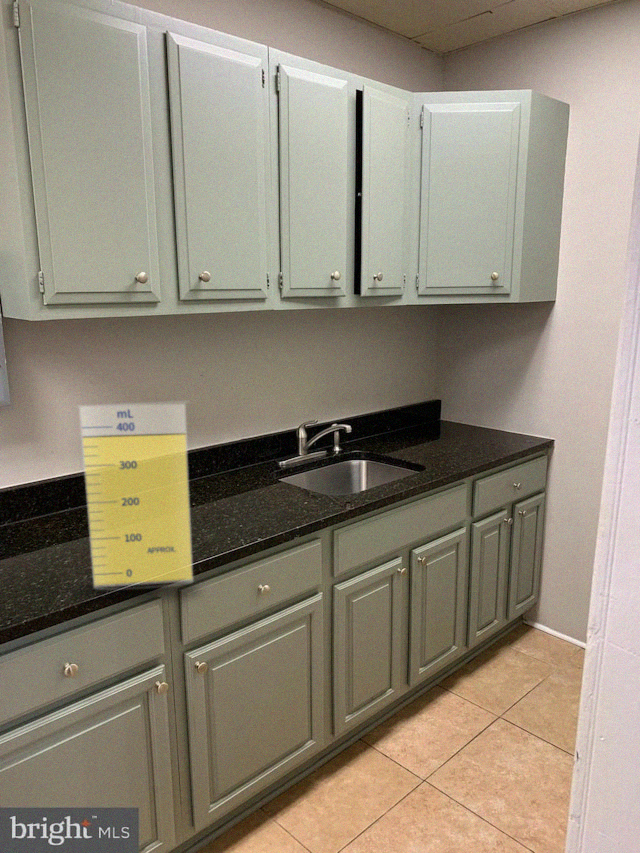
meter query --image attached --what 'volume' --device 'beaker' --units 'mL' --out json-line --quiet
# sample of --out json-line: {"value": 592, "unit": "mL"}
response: {"value": 375, "unit": "mL"}
